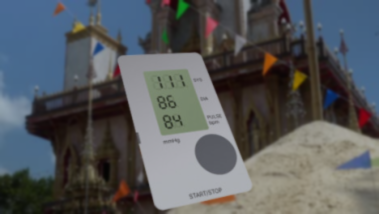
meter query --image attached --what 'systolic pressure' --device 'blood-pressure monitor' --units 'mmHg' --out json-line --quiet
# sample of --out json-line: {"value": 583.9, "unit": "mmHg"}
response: {"value": 111, "unit": "mmHg"}
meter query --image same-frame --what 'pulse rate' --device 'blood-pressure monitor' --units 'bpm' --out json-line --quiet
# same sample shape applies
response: {"value": 84, "unit": "bpm"}
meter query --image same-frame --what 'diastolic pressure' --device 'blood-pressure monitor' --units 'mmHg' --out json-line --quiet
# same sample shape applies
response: {"value": 86, "unit": "mmHg"}
